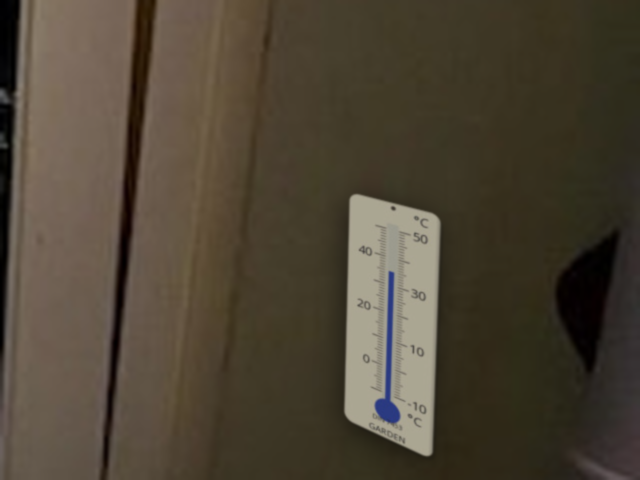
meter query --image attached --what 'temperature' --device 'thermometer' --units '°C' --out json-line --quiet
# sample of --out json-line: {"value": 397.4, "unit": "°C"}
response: {"value": 35, "unit": "°C"}
